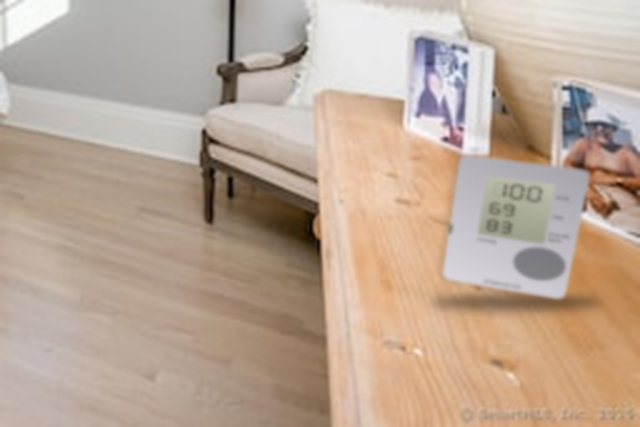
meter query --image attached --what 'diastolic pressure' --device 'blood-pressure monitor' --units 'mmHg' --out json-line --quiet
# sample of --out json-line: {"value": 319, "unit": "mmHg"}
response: {"value": 69, "unit": "mmHg"}
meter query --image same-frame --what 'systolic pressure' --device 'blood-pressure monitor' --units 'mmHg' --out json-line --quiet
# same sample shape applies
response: {"value": 100, "unit": "mmHg"}
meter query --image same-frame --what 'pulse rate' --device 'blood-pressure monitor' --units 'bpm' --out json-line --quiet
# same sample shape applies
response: {"value": 83, "unit": "bpm"}
